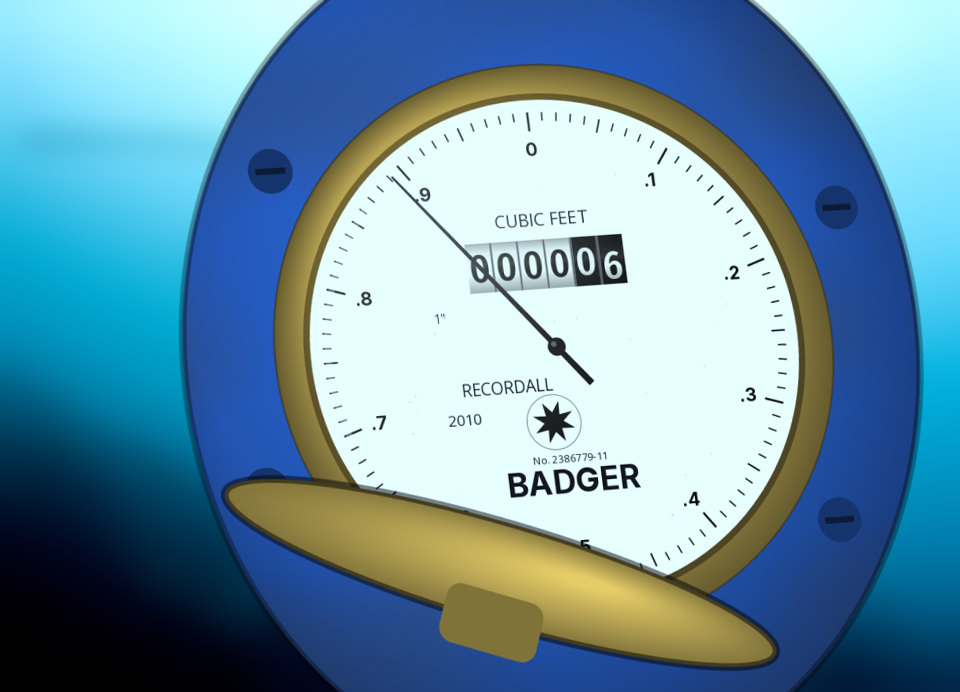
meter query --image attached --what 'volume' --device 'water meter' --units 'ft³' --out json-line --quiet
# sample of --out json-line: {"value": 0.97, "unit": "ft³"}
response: {"value": 5.89, "unit": "ft³"}
